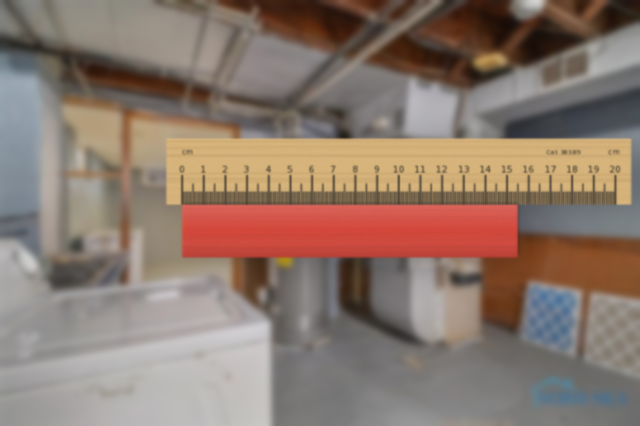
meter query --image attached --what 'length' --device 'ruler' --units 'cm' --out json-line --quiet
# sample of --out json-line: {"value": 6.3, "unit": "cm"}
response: {"value": 15.5, "unit": "cm"}
